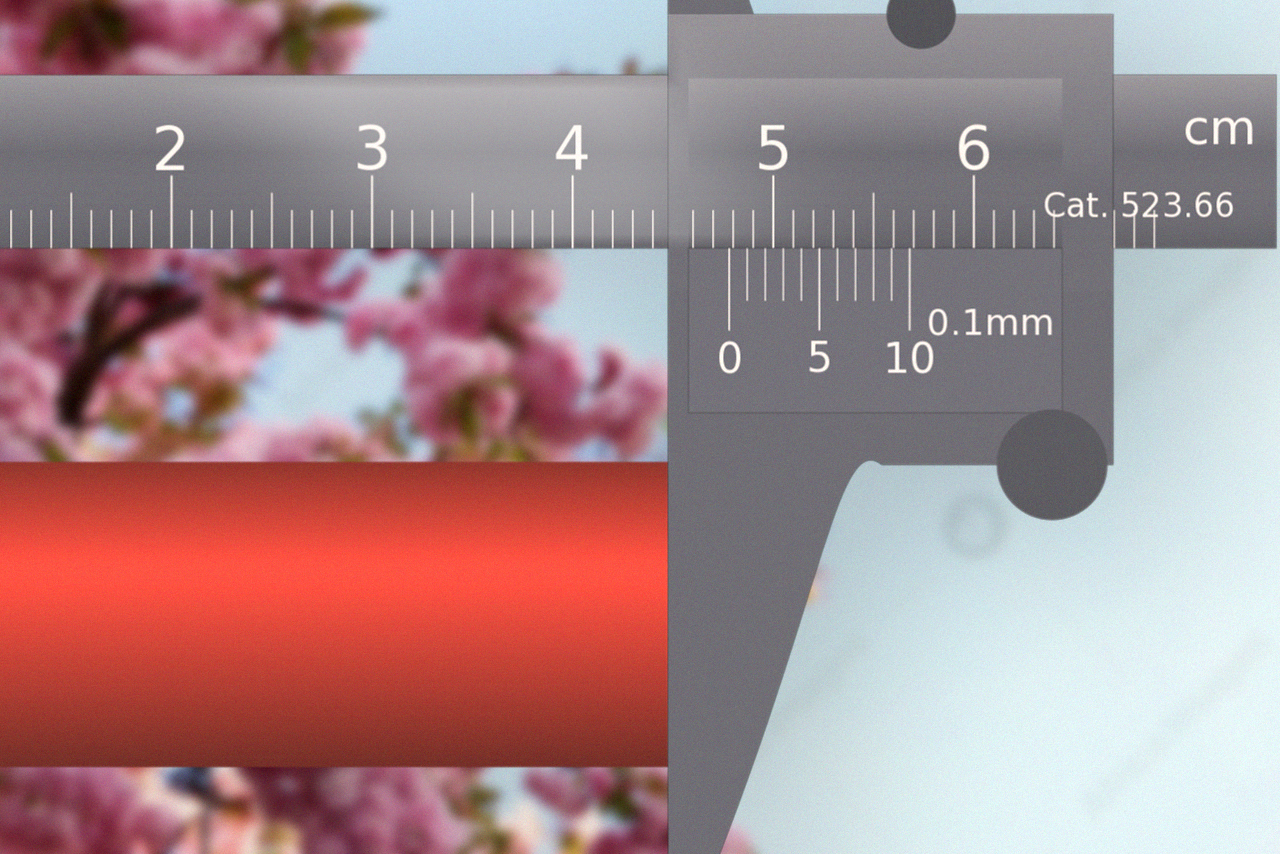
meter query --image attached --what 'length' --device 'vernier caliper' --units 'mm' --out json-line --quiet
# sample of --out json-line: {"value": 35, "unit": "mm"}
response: {"value": 47.8, "unit": "mm"}
